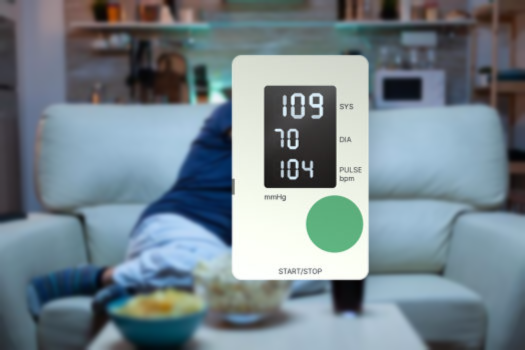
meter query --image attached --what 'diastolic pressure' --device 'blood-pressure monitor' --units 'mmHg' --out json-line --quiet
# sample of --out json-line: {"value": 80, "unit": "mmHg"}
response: {"value": 70, "unit": "mmHg"}
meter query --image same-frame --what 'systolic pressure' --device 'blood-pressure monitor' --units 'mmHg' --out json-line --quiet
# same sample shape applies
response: {"value": 109, "unit": "mmHg"}
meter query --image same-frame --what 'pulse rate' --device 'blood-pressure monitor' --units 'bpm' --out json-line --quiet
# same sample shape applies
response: {"value": 104, "unit": "bpm"}
